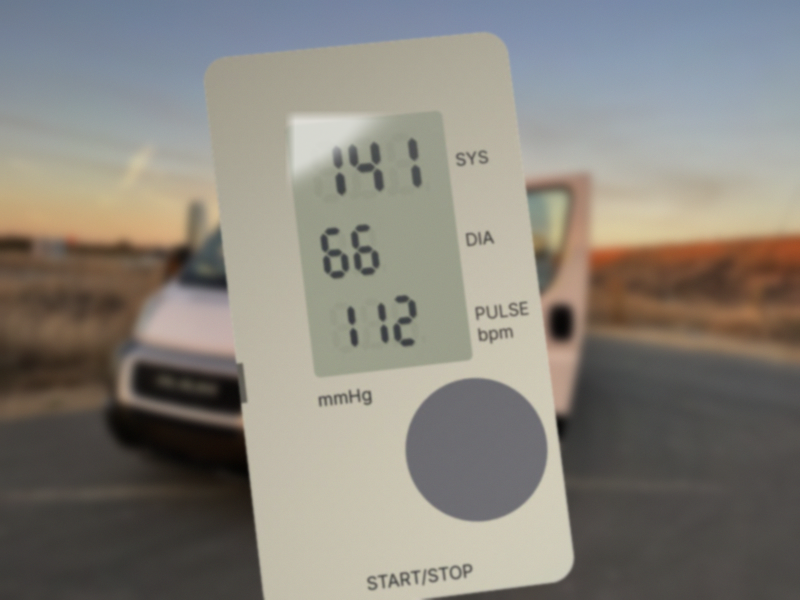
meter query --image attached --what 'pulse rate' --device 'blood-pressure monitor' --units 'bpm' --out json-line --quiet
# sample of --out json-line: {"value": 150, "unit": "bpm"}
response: {"value": 112, "unit": "bpm"}
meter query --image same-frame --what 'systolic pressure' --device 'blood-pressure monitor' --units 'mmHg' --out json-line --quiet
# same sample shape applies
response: {"value": 141, "unit": "mmHg"}
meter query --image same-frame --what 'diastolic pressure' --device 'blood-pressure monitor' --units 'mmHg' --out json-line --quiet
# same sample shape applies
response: {"value": 66, "unit": "mmHg"}
